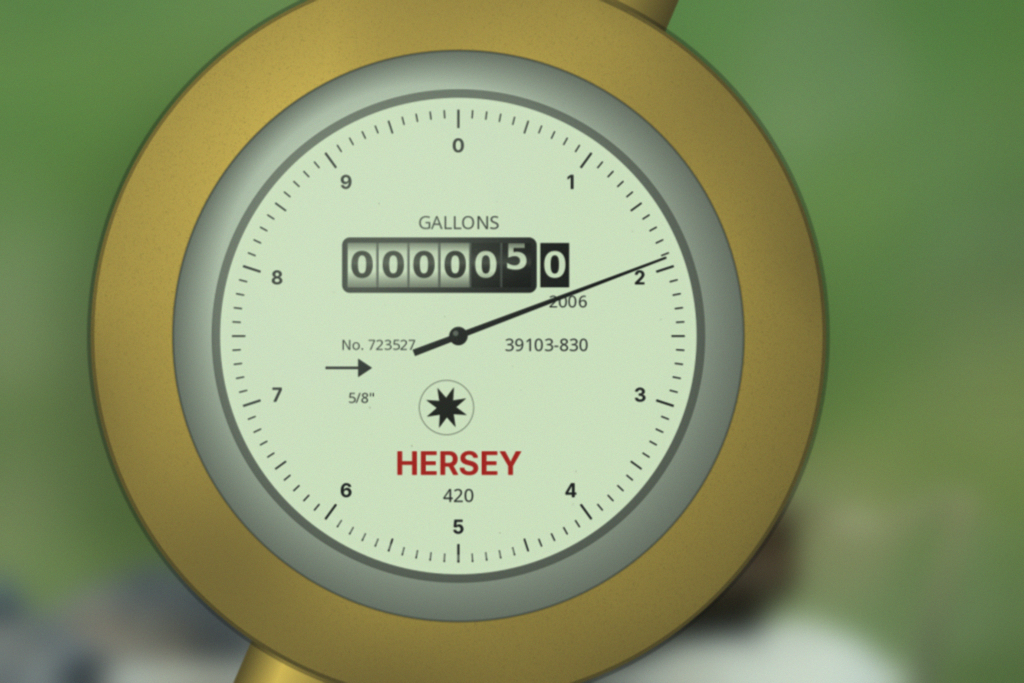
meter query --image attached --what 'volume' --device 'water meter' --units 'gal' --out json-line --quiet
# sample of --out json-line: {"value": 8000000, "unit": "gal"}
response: {"value": 51.9, "unit": "gal"}
